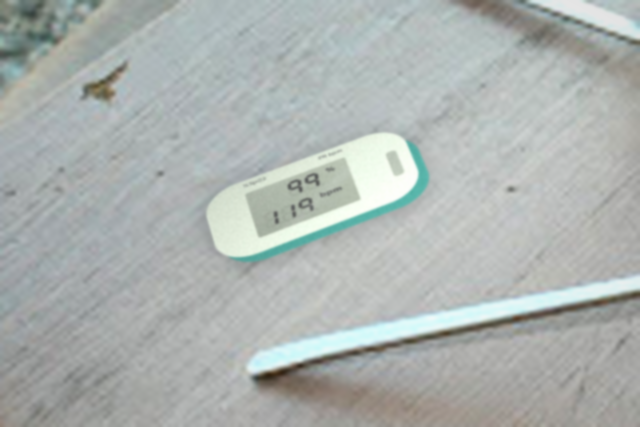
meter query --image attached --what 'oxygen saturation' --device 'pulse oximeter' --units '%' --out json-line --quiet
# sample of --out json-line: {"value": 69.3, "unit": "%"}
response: {"value": 99, "unit": "%"}
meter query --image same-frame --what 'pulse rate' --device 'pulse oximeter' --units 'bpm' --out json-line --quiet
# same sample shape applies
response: {"value": 119, "unit": "bpm"}
